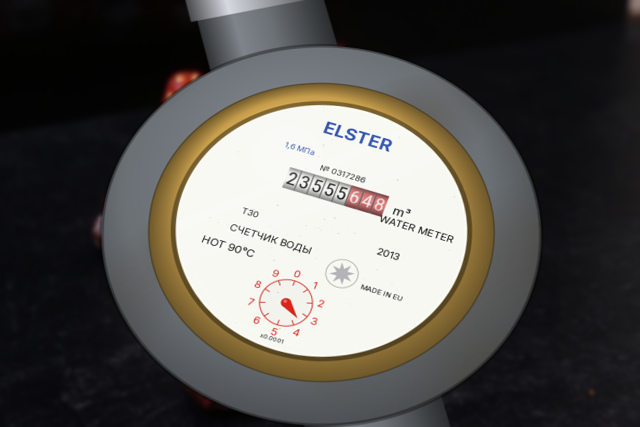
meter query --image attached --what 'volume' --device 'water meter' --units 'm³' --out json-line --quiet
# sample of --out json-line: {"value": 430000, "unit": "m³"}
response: {"value": 23555.6483, "unit": "m³"}
